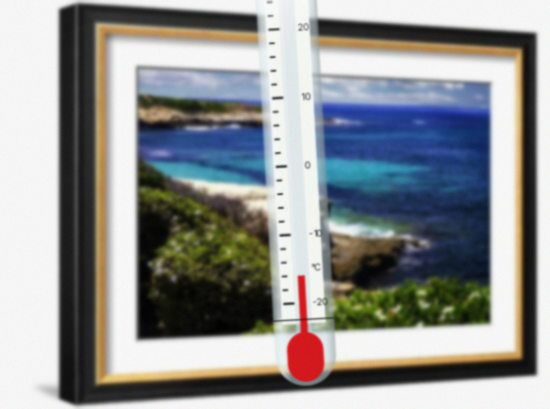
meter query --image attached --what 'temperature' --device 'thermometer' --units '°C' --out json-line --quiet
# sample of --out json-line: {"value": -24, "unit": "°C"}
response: {"value": -16, "unit": "°C"}
